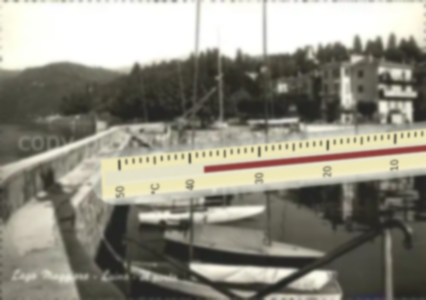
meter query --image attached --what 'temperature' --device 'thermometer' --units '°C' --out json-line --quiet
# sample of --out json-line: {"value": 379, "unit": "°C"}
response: {"value": 38, "unit": "°C"}
